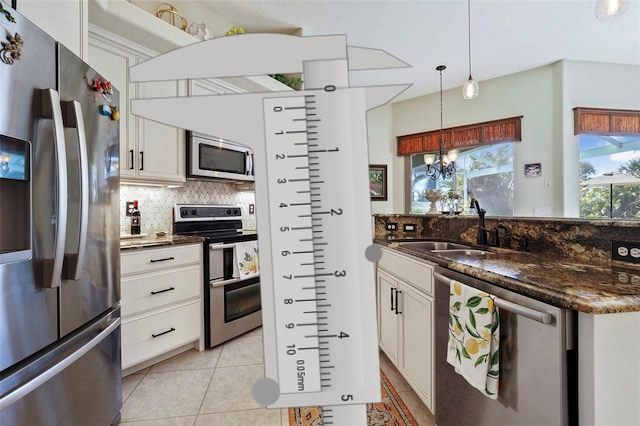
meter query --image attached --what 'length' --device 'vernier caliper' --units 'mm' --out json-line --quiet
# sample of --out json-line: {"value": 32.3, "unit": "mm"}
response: {"value": 2.8, "unit": "mm"}
